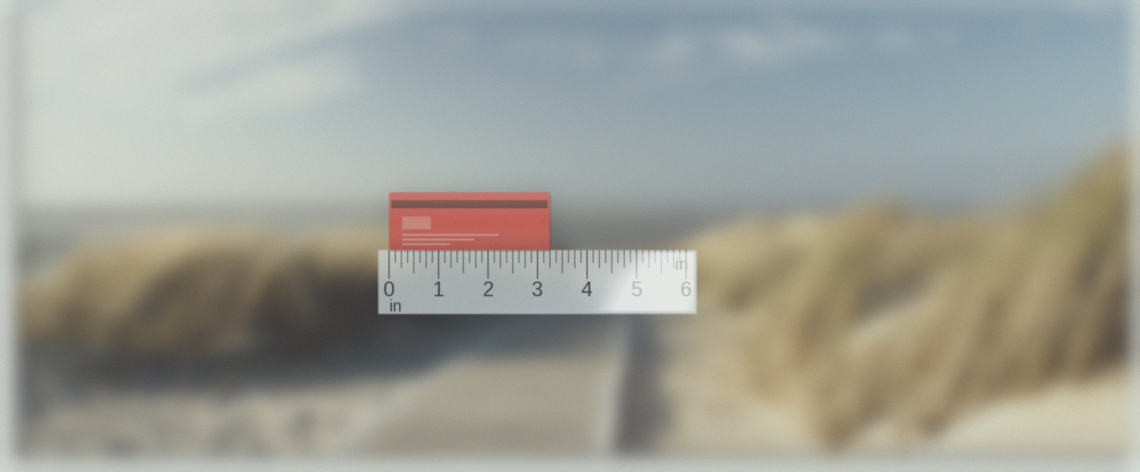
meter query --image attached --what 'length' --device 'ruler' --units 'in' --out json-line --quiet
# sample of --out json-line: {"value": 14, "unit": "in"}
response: {"value": 3.25, "unit": "in"}
